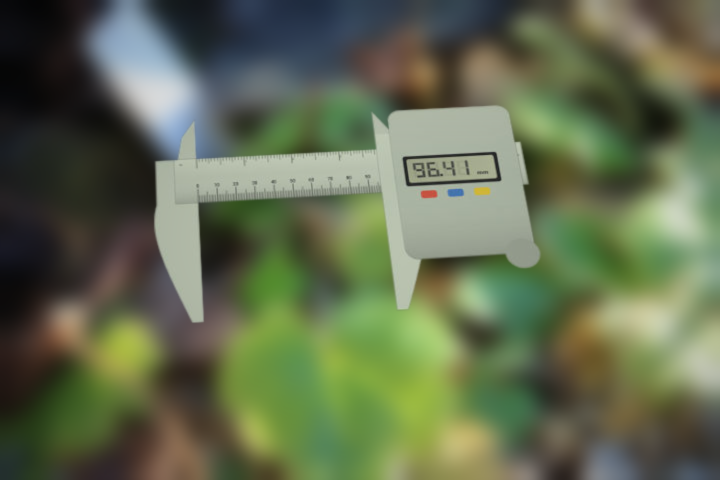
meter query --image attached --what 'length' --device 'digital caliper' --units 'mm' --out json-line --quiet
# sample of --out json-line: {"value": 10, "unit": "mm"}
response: {"value": 96.41, "unit": "mm"}
